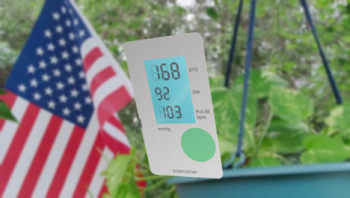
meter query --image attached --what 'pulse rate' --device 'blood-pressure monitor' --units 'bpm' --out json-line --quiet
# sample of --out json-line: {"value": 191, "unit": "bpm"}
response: {"value": 103, "unit": "bpm"}
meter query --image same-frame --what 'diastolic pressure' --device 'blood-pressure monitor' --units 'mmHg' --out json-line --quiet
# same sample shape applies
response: {"value": 92, "unit": "mmHg"}
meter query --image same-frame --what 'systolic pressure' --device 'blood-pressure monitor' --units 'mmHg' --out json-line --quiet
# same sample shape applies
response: {"value": 168, "unit": "mmHg"}
